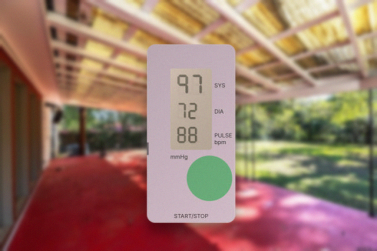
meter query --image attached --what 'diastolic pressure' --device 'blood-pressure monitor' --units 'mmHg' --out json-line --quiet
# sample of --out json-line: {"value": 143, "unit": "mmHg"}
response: {"value": 72, "unit": "mmHg"}
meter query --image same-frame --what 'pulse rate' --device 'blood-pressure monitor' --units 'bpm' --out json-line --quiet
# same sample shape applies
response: {"value": 88, "unit": "bpm"}
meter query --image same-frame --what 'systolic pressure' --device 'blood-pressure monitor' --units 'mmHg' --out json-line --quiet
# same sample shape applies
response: {"value": 97, "unit": "mmHg"}
